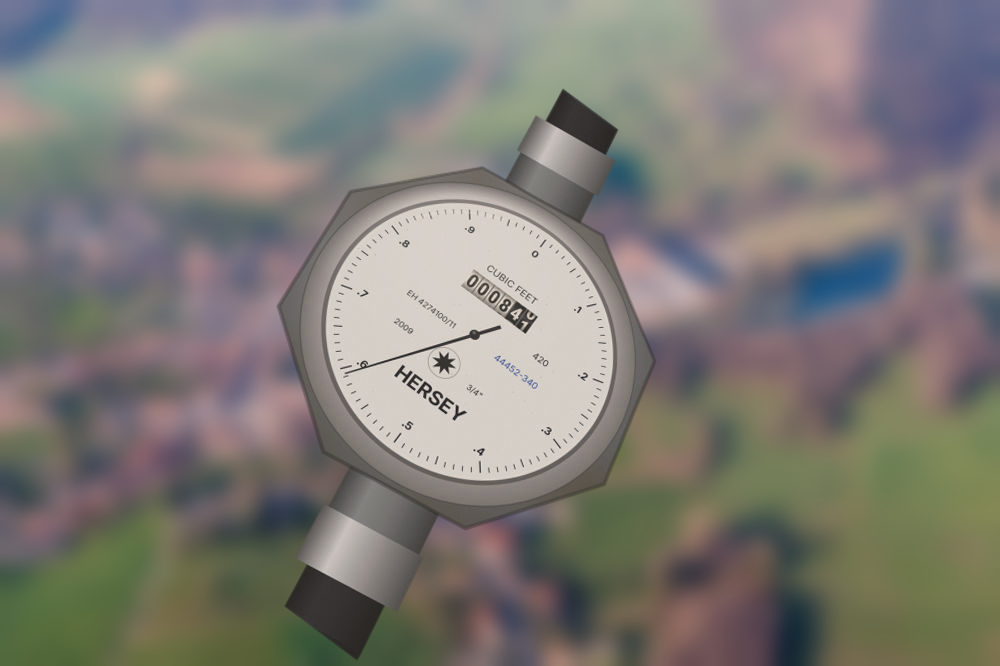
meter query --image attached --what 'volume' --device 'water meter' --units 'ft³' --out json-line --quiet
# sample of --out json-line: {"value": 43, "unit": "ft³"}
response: {"value": 840.59, "unit": "ft³"}
